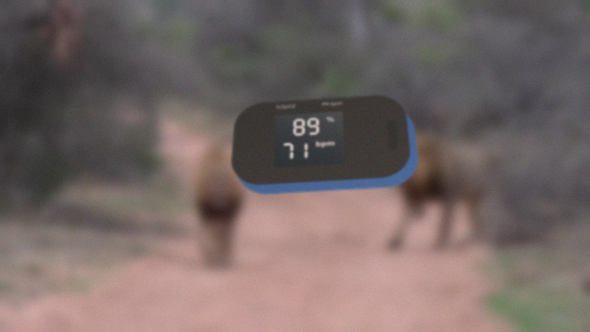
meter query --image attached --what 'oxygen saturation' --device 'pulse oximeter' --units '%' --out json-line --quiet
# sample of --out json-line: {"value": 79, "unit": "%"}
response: {"value": 89, "unit": "%"}
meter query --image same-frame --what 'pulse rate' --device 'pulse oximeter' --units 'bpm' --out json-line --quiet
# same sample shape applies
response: {"value": 71, "unit": "bpm"}
